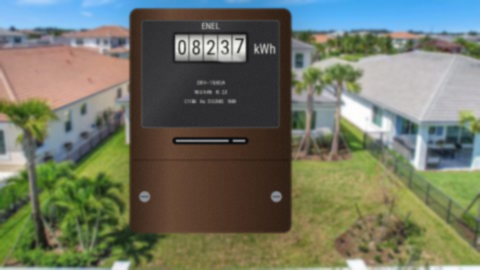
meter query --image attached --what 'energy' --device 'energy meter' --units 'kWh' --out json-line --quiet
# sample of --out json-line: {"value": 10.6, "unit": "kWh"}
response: {"value": 8237, "unit": "kWh"}
